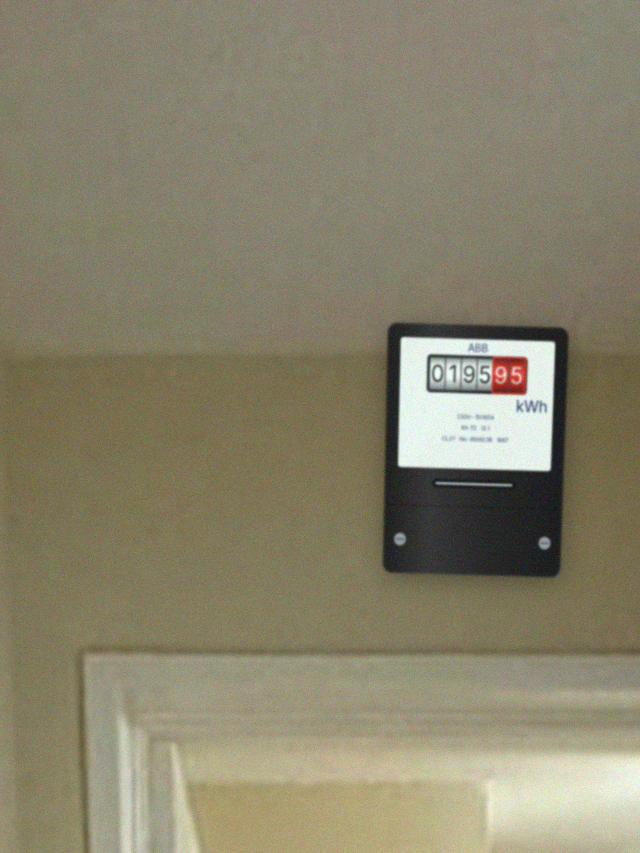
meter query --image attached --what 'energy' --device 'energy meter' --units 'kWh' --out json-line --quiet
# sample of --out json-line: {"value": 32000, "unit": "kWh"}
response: {"value": 195.95, "unit": "kWh"}
